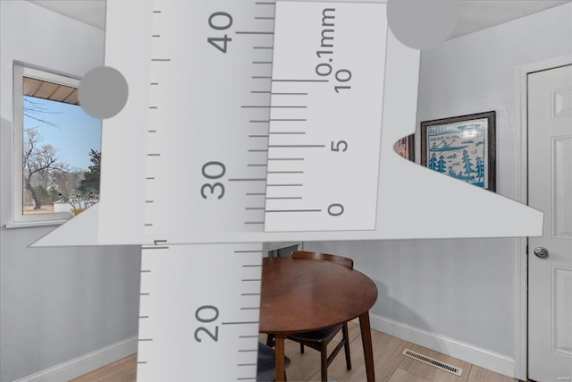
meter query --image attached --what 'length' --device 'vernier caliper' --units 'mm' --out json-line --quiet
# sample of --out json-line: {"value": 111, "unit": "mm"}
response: {"value": 27.8, "unit": "mm"}
